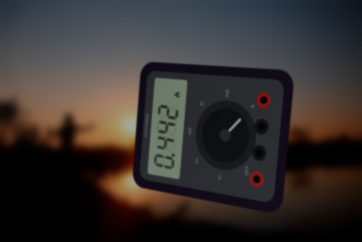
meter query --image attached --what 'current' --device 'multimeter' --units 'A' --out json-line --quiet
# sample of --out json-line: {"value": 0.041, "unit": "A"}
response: {"value": 0.442, "unit": "A"}
